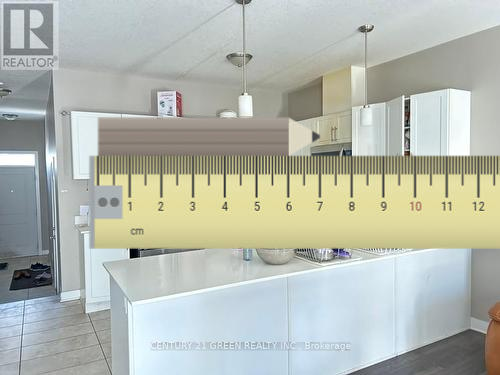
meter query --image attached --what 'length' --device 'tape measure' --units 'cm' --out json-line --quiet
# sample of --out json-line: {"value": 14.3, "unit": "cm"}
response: {"value": 7, "unit": "cm"}
